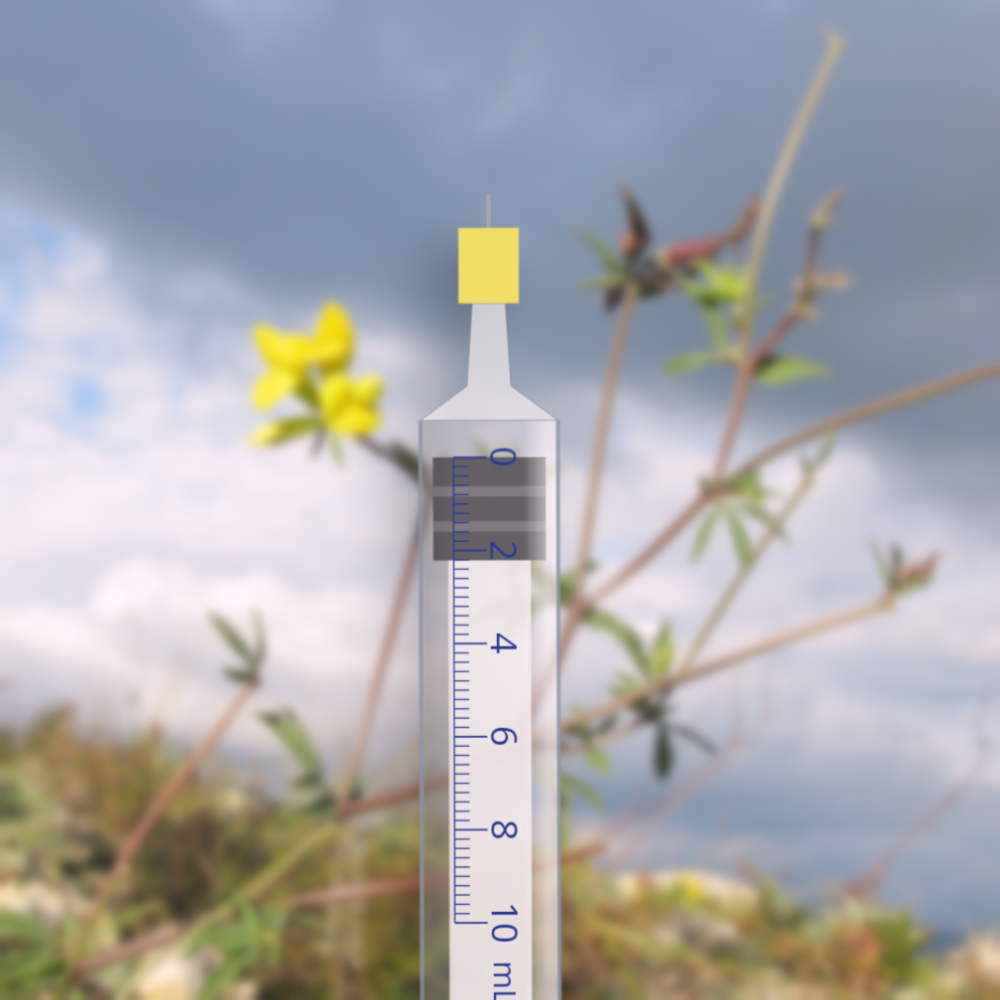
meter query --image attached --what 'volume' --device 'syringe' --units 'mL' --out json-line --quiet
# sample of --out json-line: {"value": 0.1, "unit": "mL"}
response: {"value": 0, "unit": "mL"}
